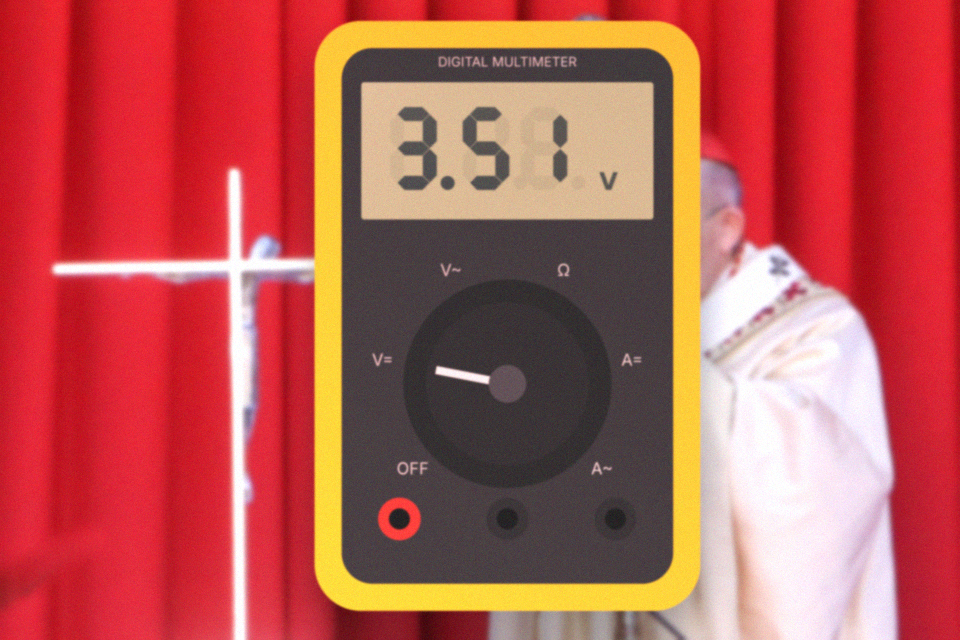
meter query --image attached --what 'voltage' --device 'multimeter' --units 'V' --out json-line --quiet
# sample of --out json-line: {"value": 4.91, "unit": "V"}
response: {"value": 3.51, "unit": "V"}
